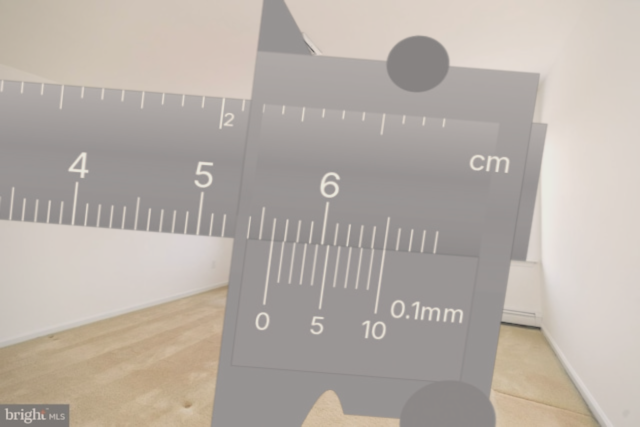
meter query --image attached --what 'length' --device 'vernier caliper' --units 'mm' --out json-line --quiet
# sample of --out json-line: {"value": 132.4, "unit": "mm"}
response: {"value": 56.0, "unit": "mm"}
